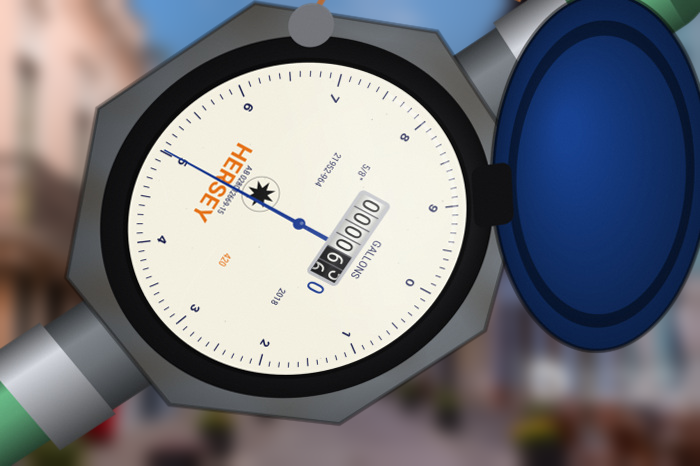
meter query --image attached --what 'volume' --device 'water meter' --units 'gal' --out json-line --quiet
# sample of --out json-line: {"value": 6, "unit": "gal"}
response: {"value": 655.0, "unit": "gal"}
